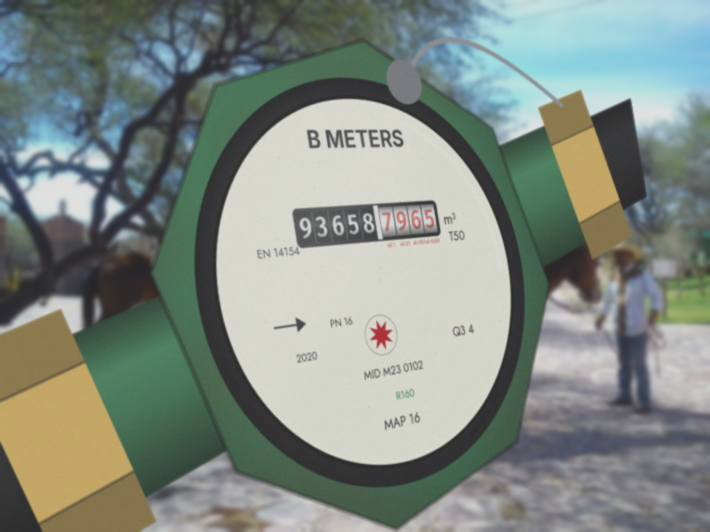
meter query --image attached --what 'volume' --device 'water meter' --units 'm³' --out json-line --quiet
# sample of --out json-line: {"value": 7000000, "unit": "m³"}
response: {"value": 93658.7965, "unit": "m³"}
